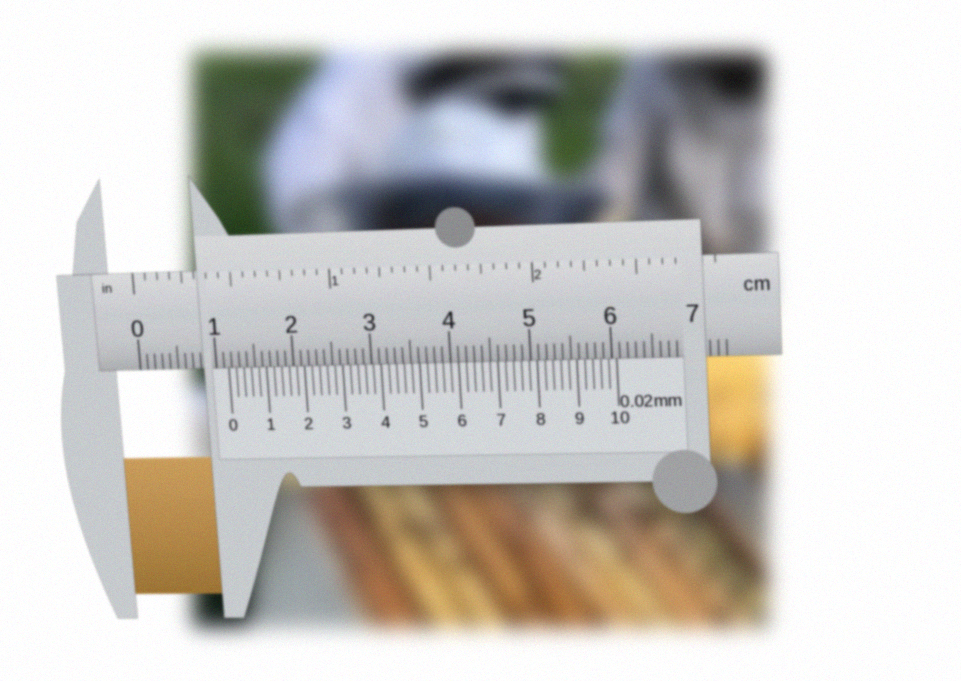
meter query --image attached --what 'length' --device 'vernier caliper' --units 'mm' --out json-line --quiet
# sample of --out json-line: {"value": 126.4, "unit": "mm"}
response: {"value": 11.6, "unit": "mm"}
